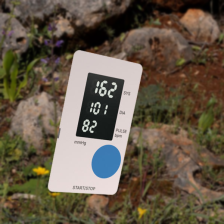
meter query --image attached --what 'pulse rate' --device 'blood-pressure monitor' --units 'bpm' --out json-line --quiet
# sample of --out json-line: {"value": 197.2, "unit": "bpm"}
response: {"value": 82, "unit": "bpm"}
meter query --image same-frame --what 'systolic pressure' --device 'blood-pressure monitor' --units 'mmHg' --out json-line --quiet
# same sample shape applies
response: {"value": 162, "unit": "mmHg"}
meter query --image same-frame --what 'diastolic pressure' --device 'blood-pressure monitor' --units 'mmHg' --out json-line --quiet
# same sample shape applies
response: {"value": 101, "unit": "mmHg"}
